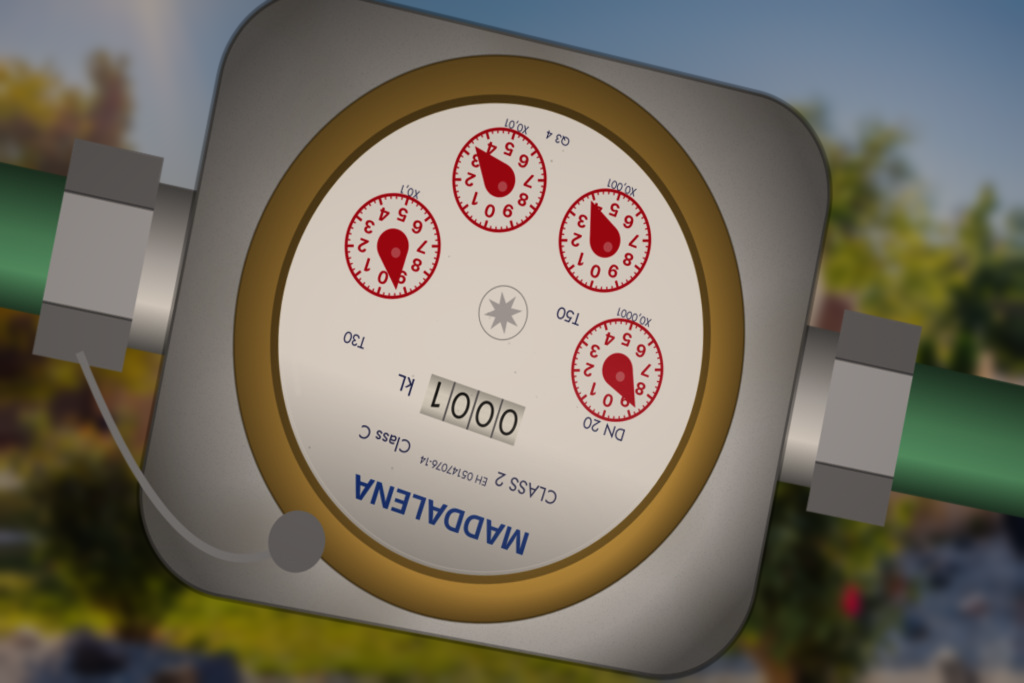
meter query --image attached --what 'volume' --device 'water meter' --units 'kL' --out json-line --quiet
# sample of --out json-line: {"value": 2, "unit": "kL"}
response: {"value": 0.9338, "unit": "kL"}
